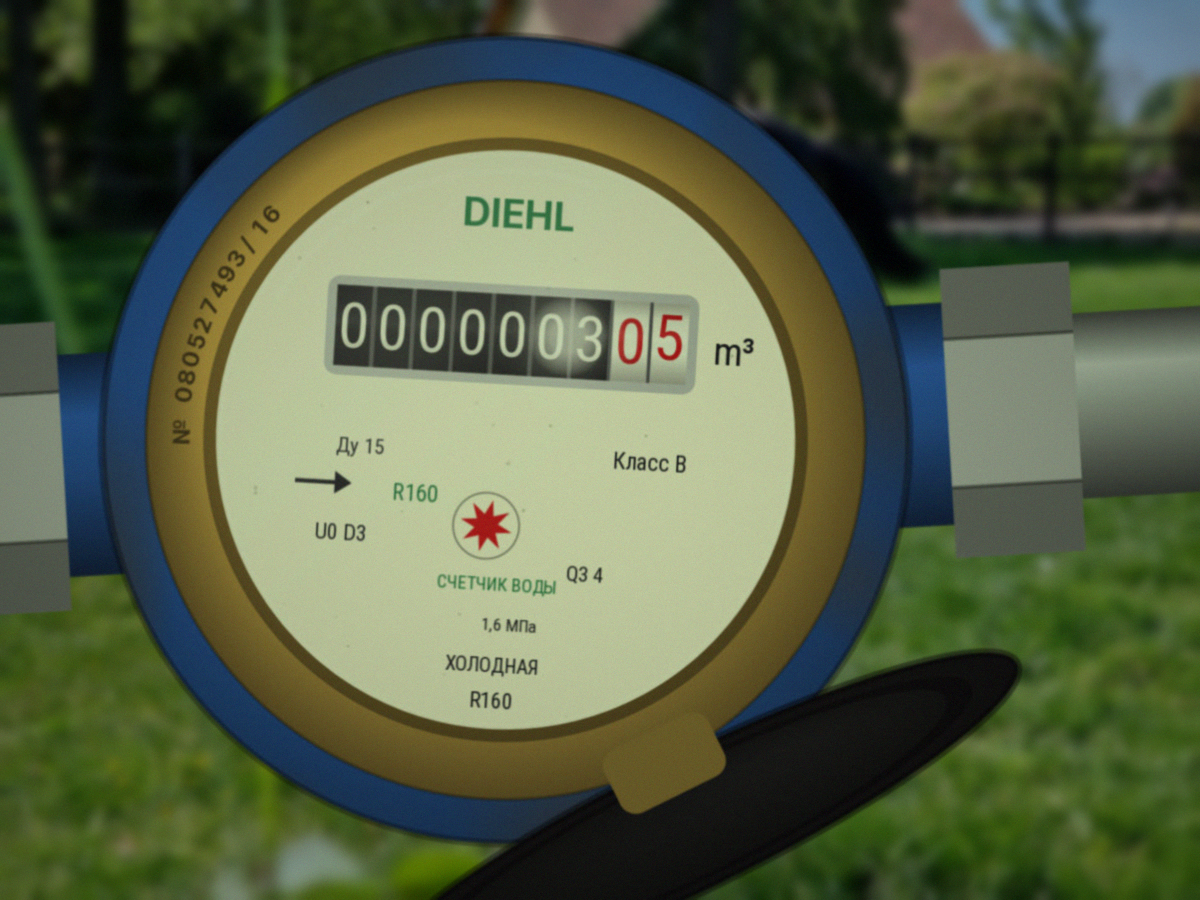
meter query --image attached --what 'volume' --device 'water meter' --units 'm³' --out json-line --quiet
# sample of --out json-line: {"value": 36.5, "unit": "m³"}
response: {"value": 3.05, "unit": "m³"}
